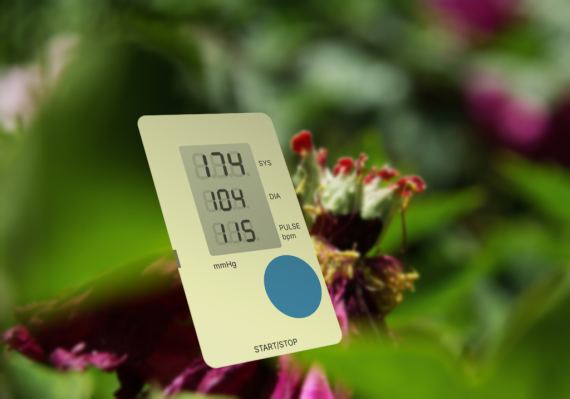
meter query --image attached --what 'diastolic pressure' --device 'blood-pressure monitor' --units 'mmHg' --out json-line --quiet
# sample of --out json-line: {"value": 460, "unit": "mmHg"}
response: {"value": 104, "unit": "mmHg"}
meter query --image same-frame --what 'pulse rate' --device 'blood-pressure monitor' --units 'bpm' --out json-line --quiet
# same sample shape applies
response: {"value": 115, "unit": "bpm"}
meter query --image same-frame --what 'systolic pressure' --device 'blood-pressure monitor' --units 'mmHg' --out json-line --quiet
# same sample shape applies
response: {"value": 174, "unit": "mmHg"}
